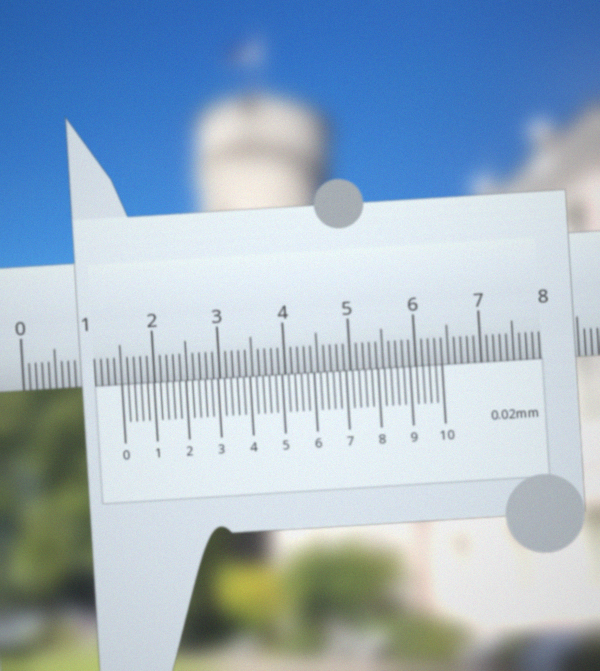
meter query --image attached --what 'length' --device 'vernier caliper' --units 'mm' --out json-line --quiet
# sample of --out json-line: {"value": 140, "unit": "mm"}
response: {"value": 15.0, "unit": "mm"}
